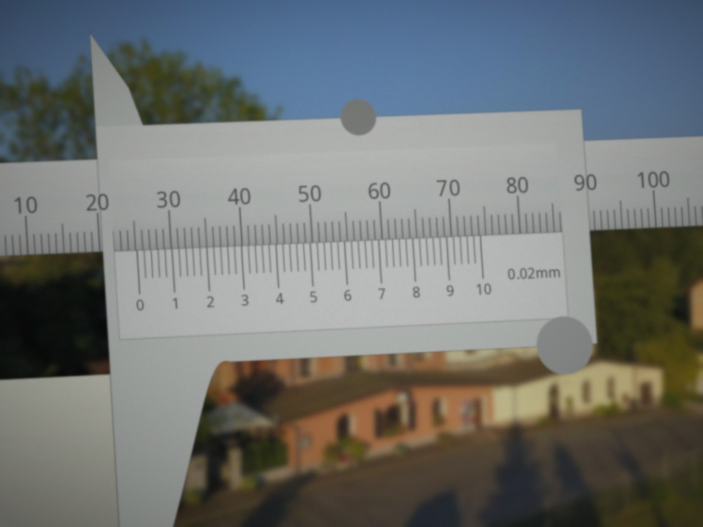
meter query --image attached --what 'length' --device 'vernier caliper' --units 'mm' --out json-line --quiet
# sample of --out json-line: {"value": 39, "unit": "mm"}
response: {"value": 25.2, "unit": "mm"}
